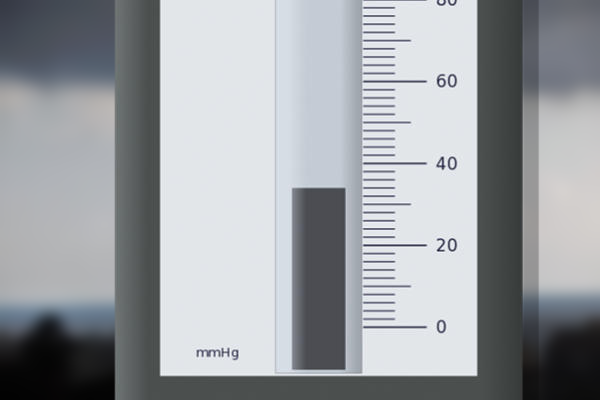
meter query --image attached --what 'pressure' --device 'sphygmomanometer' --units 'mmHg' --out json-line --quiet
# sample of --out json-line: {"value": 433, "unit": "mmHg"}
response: {"value": 34, "unit": "mmHg"}
